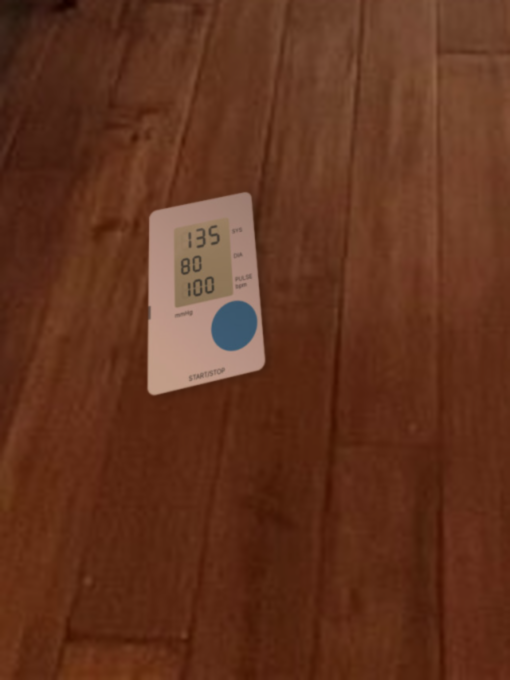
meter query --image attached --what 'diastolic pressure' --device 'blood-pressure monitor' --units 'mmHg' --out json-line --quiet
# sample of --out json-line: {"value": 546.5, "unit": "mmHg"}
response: {"value": 80, "unit": "mmHg"}
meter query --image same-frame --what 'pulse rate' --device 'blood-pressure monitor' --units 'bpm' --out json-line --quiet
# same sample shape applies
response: {"value": 100, "unit": "bpm"}
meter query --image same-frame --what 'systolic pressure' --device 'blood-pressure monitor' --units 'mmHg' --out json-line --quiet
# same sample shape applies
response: {"value": 135, "unit": "mmHg"}
